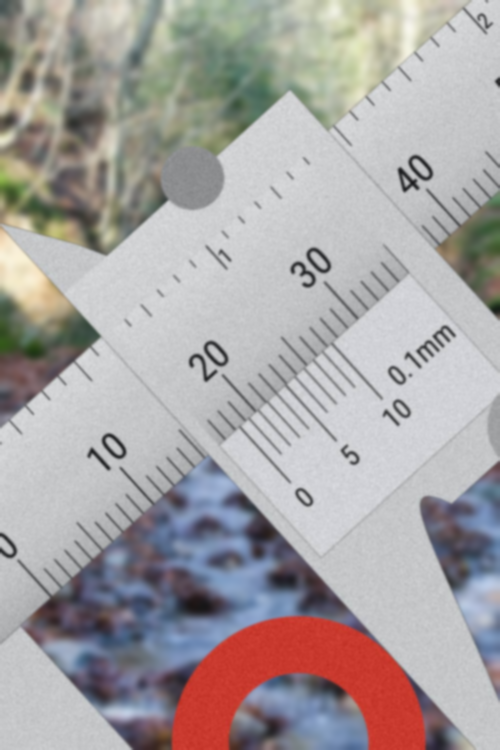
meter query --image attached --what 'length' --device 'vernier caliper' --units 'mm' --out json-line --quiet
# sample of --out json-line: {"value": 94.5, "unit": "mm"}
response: {"value": 18.4, "unit": "mm"}
